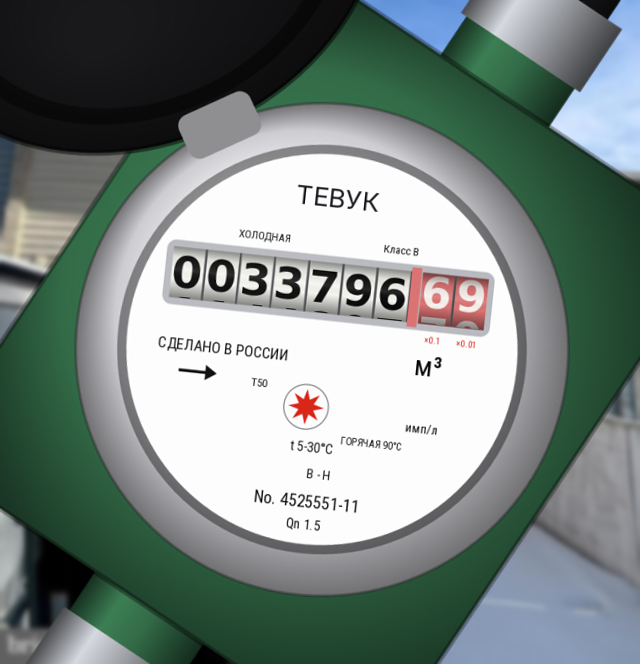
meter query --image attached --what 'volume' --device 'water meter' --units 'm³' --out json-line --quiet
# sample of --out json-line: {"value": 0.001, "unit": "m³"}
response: {"value": 33796.69, "unit": "m³"}
